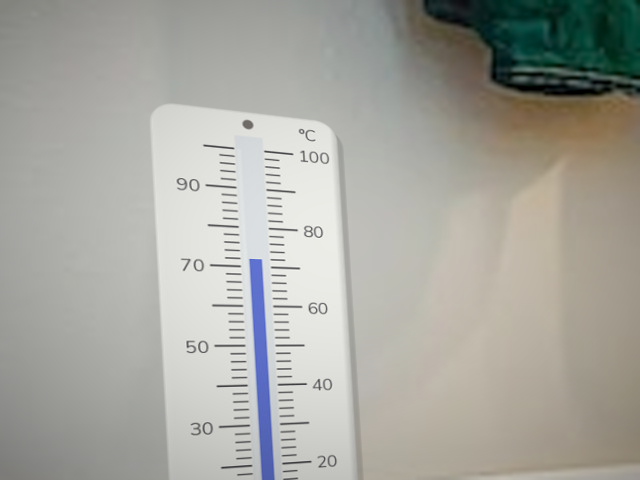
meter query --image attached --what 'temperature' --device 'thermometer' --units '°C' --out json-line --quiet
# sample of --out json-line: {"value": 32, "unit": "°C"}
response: {"value": 72, "unit": "°C"}
